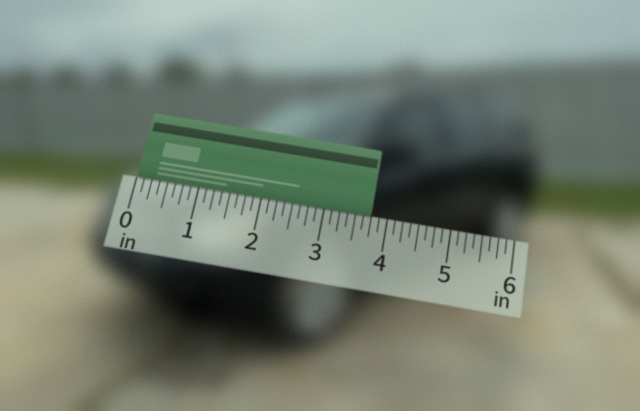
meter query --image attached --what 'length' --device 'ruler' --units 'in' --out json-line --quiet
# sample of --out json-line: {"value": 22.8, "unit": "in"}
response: {"value": 3.75, "unit": "in"}
